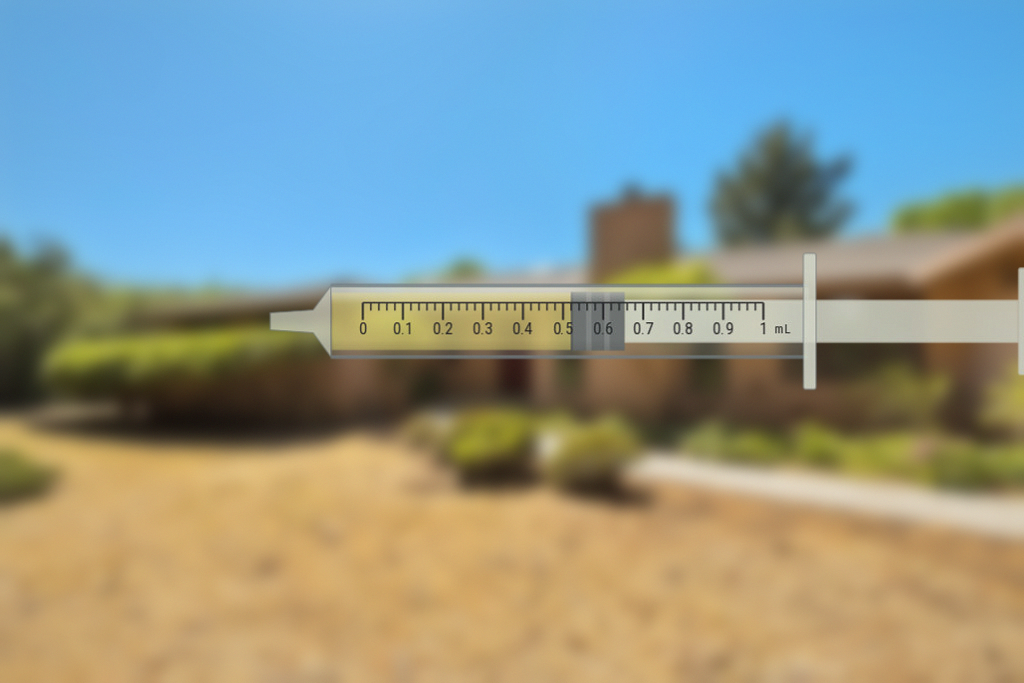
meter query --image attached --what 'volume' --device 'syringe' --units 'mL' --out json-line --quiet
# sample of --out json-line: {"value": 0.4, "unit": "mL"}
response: {"value": 0.52, "unit": "mL"}
